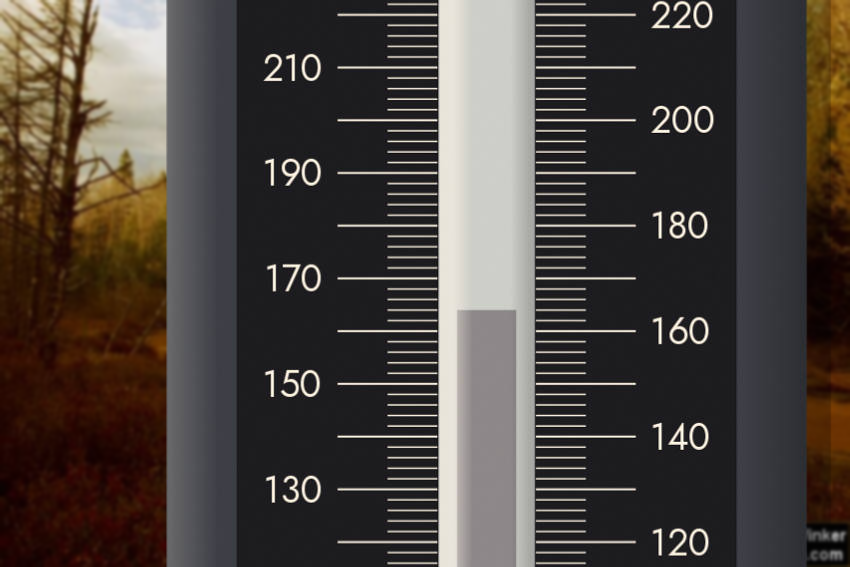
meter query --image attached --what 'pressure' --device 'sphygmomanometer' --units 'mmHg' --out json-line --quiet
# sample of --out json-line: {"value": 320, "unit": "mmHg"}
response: {"value": 164, "unit": "mmHg"}
